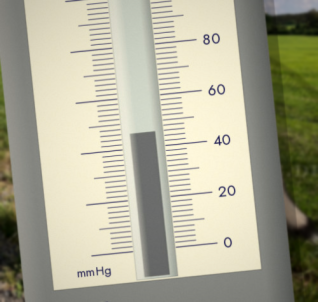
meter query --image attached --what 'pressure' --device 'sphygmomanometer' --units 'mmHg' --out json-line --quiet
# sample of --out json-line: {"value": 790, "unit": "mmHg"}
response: {"value": 46, "unit": "mmHg"}
